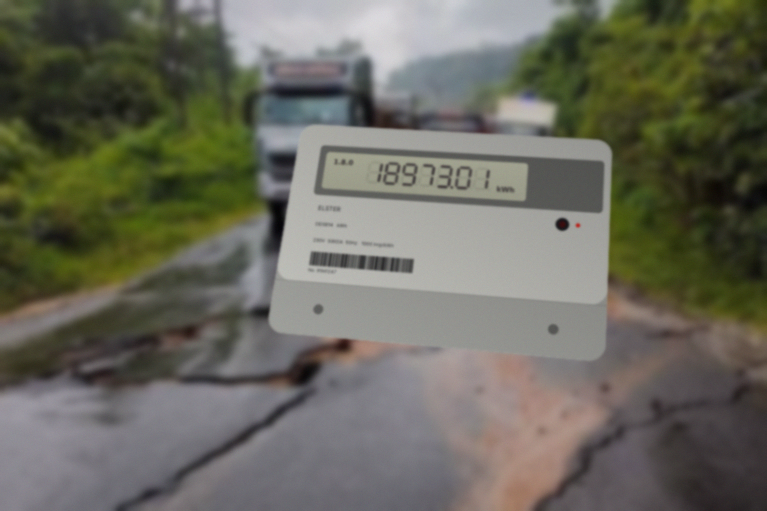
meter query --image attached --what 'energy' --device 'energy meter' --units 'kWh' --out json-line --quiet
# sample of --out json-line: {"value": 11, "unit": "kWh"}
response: {"value": 18973.01, "unit": "kWh"}
